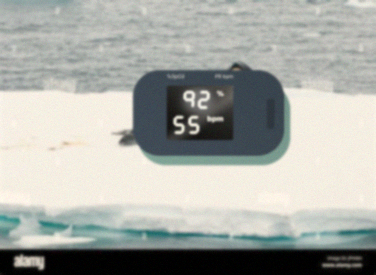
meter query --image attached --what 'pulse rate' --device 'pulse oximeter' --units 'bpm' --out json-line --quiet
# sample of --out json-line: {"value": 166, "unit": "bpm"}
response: {"value": 55, "unit": "bpm"}
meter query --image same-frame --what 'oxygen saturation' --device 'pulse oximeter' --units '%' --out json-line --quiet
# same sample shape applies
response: {"value": 92, "unit": "%"}
